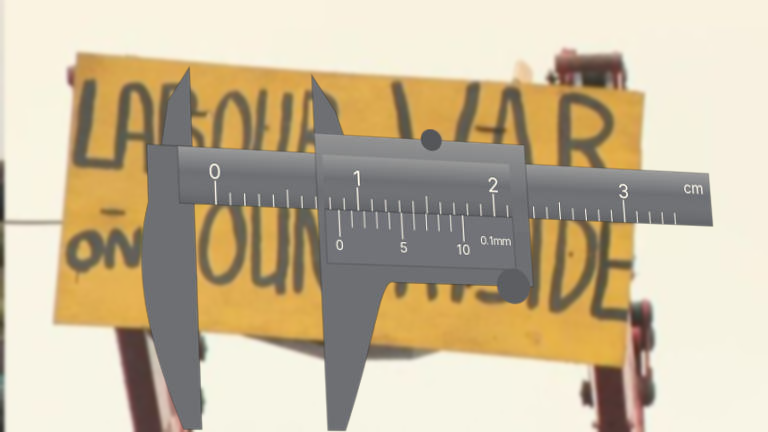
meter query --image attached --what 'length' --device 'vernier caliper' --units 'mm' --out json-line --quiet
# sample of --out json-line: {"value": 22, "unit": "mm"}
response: {"value": 8.6, "unit": "mm"}
